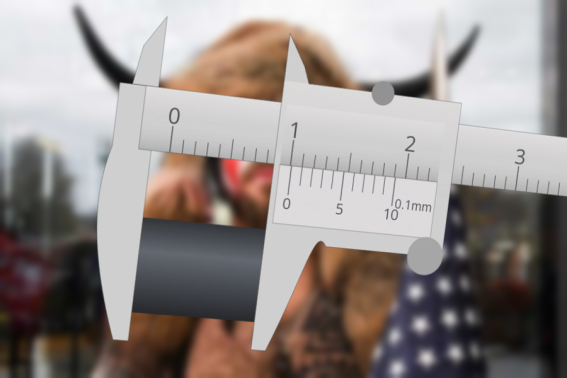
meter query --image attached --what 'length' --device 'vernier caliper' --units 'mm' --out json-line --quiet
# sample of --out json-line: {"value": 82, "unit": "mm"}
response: {"value": 10.1, "unit": "mm"}
